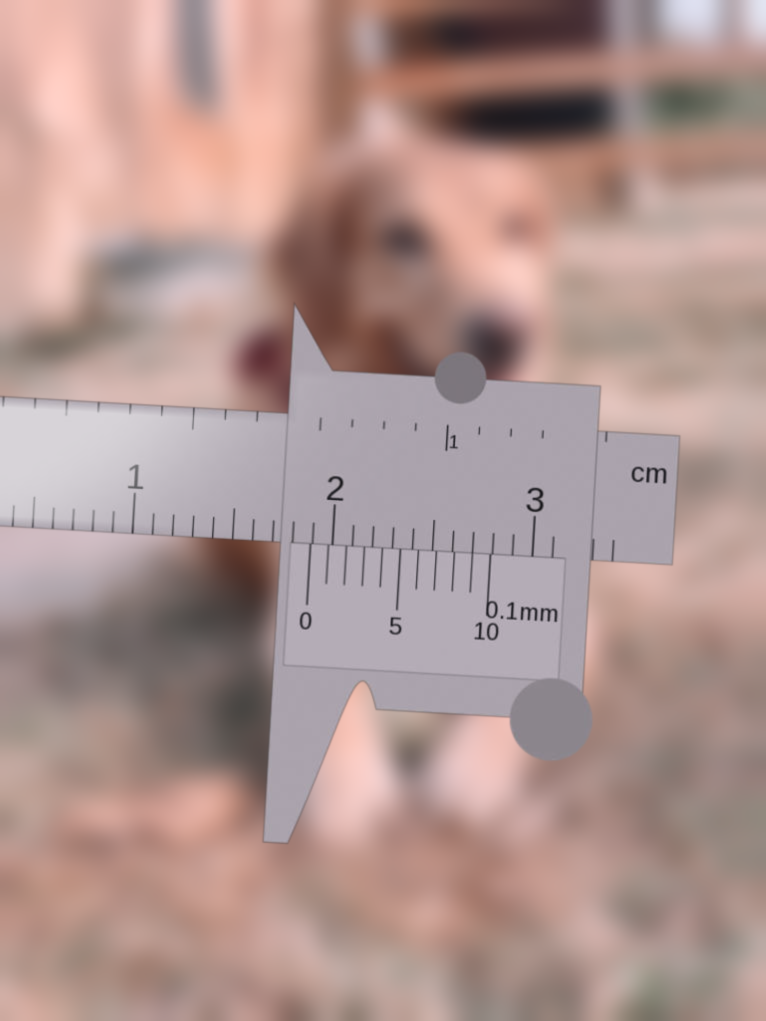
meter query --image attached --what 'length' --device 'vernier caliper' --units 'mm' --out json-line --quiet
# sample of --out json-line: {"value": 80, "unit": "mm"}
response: {"value": 18.9, "unit": "mm"}
